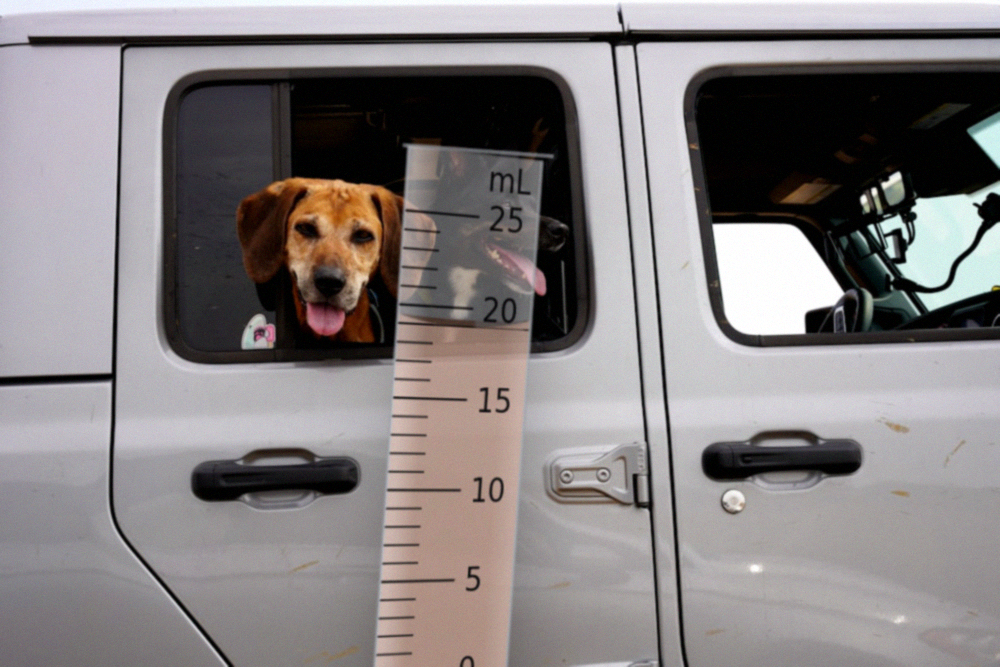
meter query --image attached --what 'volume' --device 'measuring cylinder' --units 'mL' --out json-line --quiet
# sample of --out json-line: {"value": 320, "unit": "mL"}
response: {"value": 19, "unit": "mL"}
